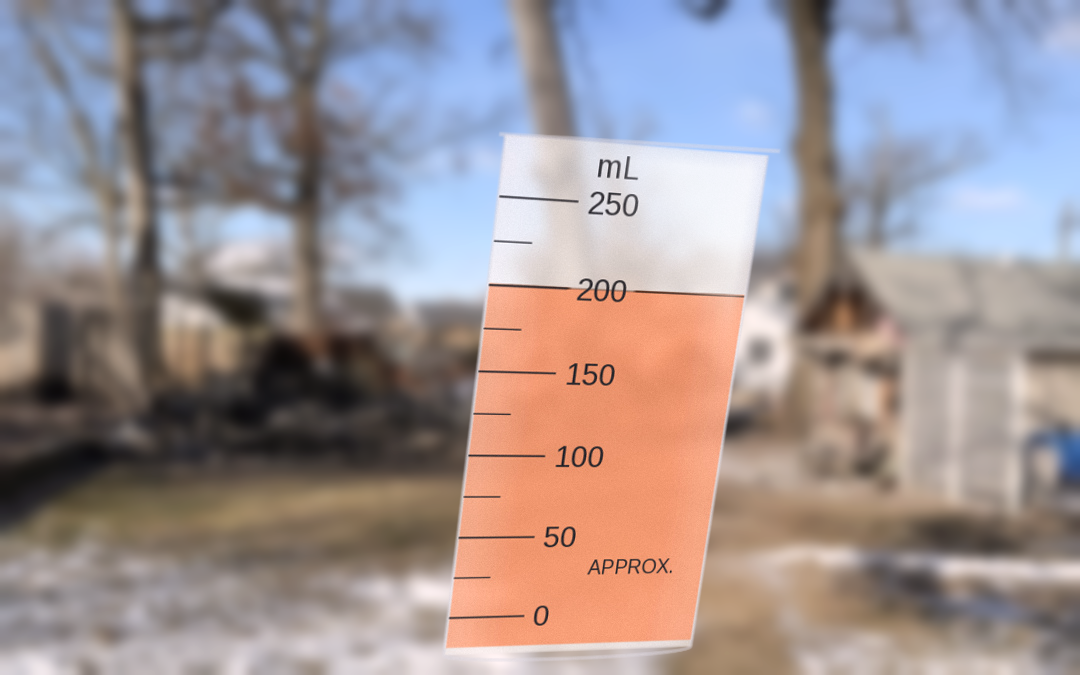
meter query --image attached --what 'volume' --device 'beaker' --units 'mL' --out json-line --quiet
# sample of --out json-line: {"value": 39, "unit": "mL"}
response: {"value": 200, "unit": "mL"}
